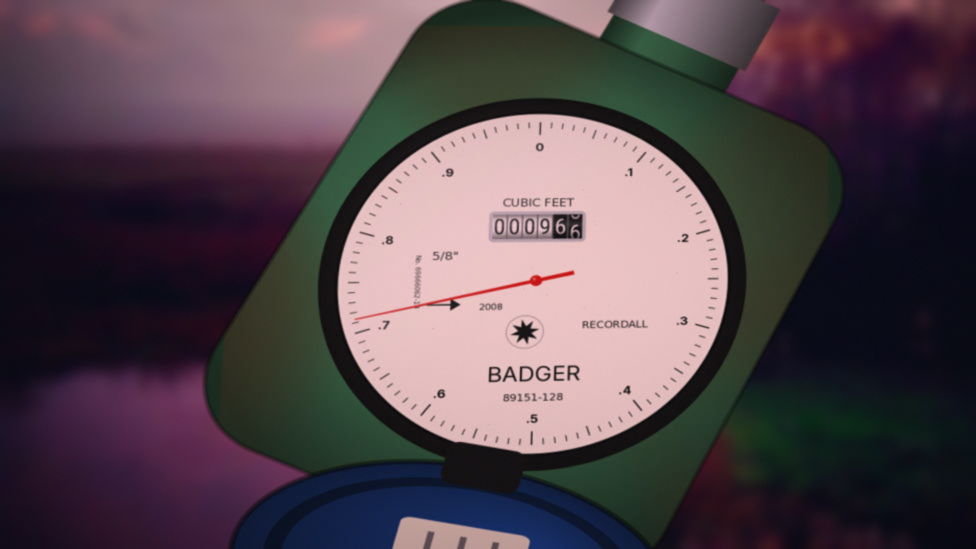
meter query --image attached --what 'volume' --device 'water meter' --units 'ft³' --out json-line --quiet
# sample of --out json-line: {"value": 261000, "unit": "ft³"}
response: {"value": 965.71, "unit": "ft³"}
